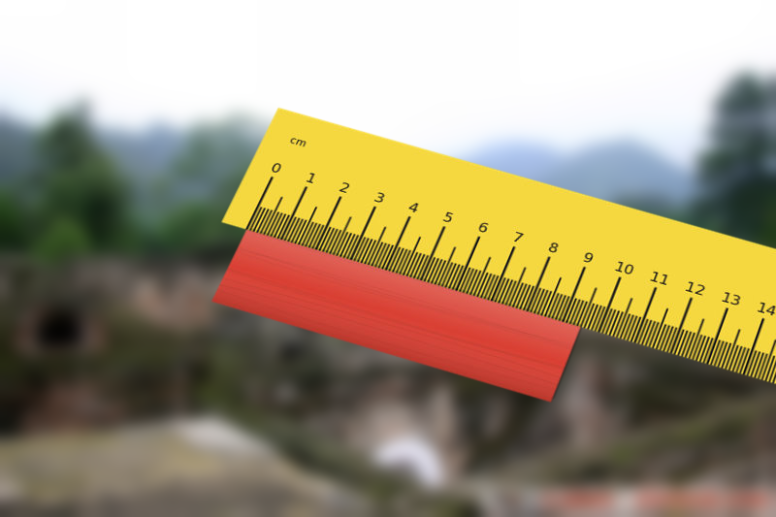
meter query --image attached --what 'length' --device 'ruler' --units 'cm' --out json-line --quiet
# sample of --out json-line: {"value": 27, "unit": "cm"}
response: {"value": 9.5, "unit": "cm"}
